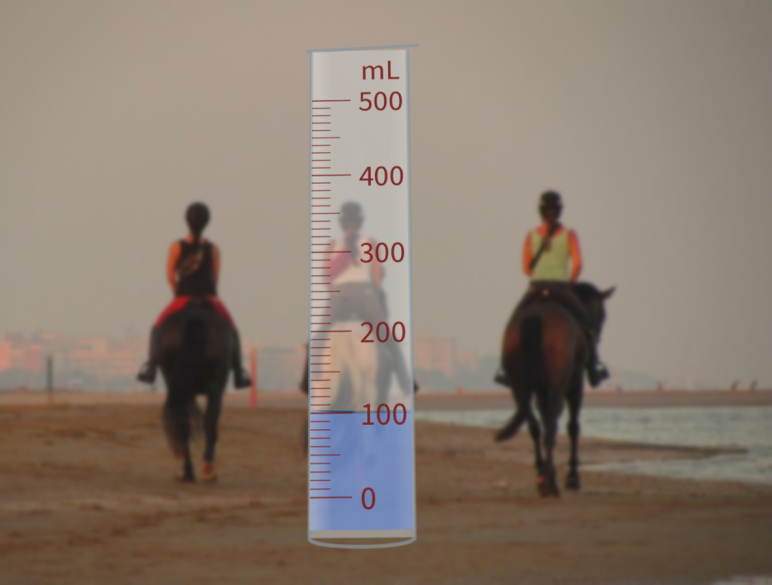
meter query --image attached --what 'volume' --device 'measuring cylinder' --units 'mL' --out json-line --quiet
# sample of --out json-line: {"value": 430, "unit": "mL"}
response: {"value": 100, "unit": "mL"}
